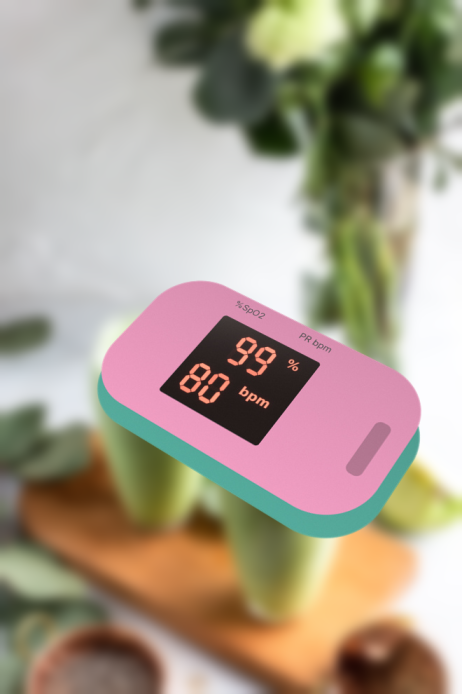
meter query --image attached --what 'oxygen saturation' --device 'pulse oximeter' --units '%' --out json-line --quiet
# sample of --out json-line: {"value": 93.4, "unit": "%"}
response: {"value": 99, "unit": "%"}
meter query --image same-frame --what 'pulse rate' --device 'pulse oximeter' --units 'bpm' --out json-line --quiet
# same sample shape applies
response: {"value": 80, "unit": "bpm"}
